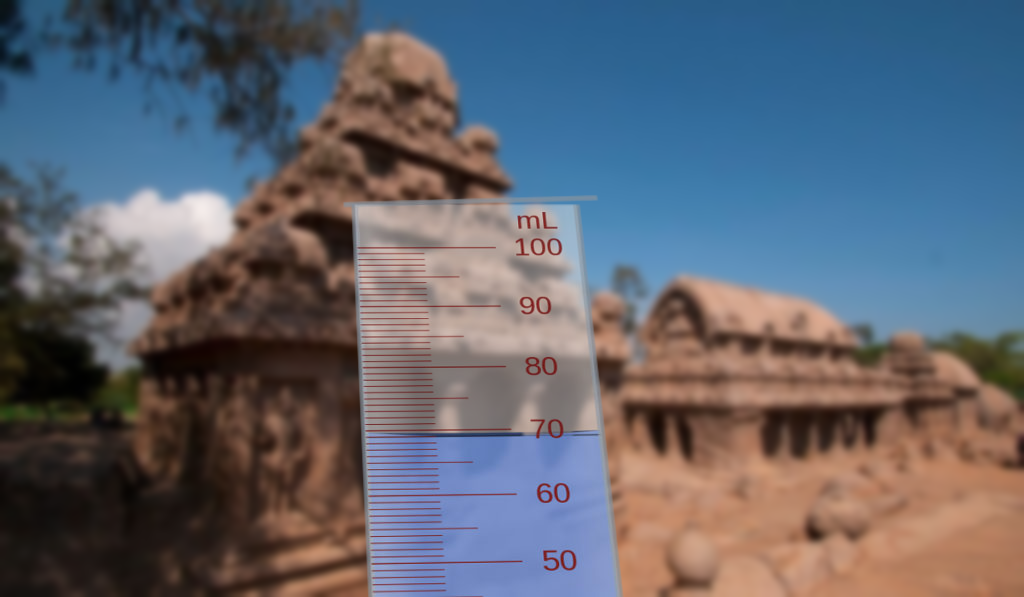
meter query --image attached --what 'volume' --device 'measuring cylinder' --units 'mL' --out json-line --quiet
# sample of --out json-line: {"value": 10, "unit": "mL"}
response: {"value": 69, "unit": "mL"}
